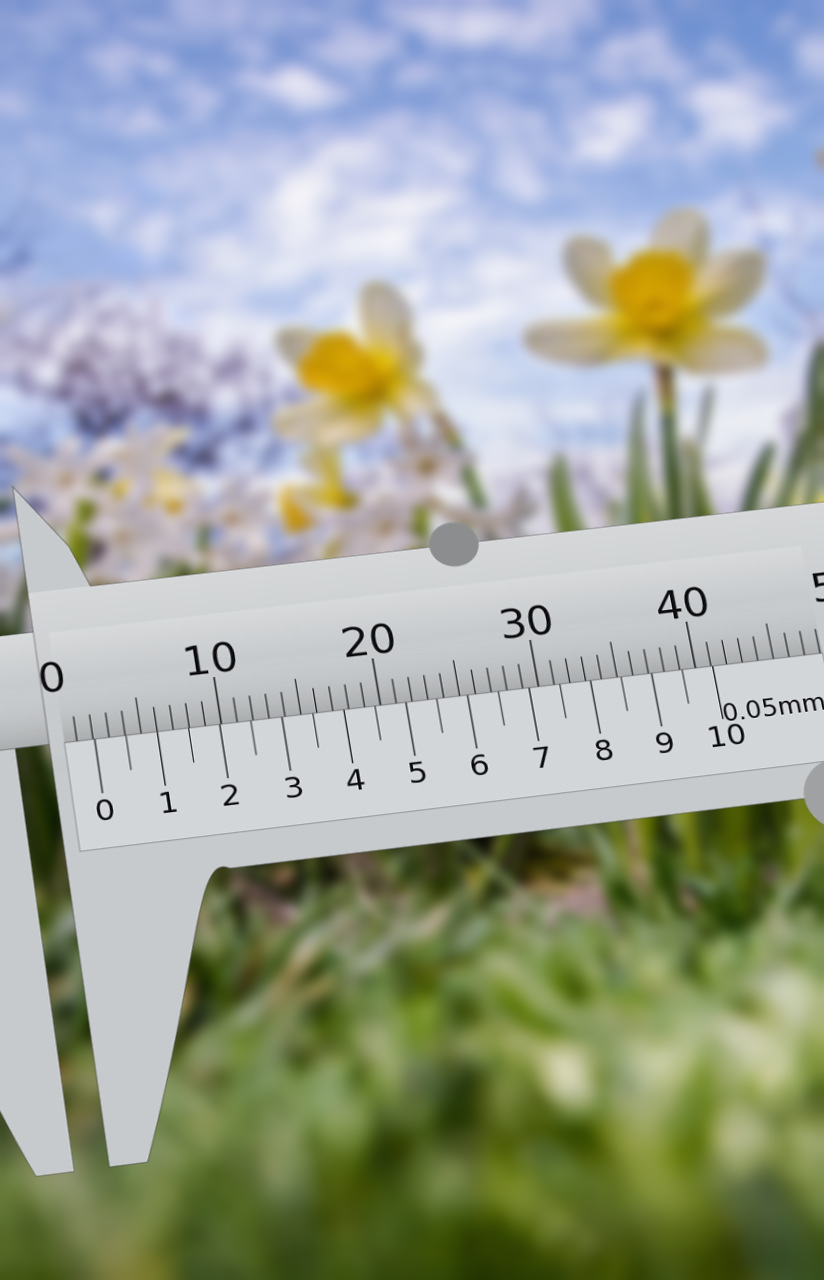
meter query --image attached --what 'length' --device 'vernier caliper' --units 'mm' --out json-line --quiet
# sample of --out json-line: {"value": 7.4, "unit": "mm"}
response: {"value": 2.1, "unit": "mm"}
